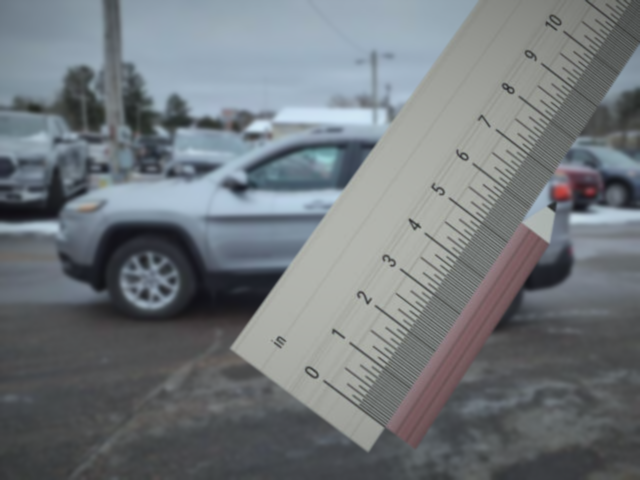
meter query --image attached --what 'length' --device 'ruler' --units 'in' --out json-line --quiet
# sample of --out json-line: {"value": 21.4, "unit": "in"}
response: {"value": 6.5, "unit": "in"}
